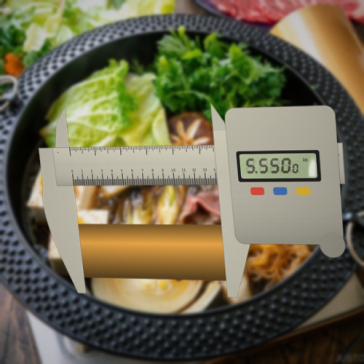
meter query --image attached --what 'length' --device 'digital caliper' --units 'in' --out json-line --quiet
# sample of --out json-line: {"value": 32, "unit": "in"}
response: {"value": 5.5500, "unit": "in"}
